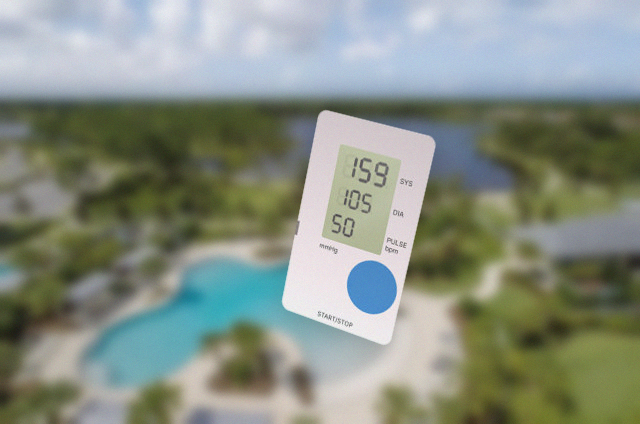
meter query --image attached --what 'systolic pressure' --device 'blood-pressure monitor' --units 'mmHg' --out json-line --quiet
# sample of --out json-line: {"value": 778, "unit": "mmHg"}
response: {"value": 159, "unit": "mmHg"}
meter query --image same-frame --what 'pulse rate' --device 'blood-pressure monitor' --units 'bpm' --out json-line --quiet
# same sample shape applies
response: {"value": 50, "unit": "bpm"}
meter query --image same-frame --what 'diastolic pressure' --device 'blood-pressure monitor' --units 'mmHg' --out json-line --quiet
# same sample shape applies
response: {"value": 105, "unit": "mmHg"}
